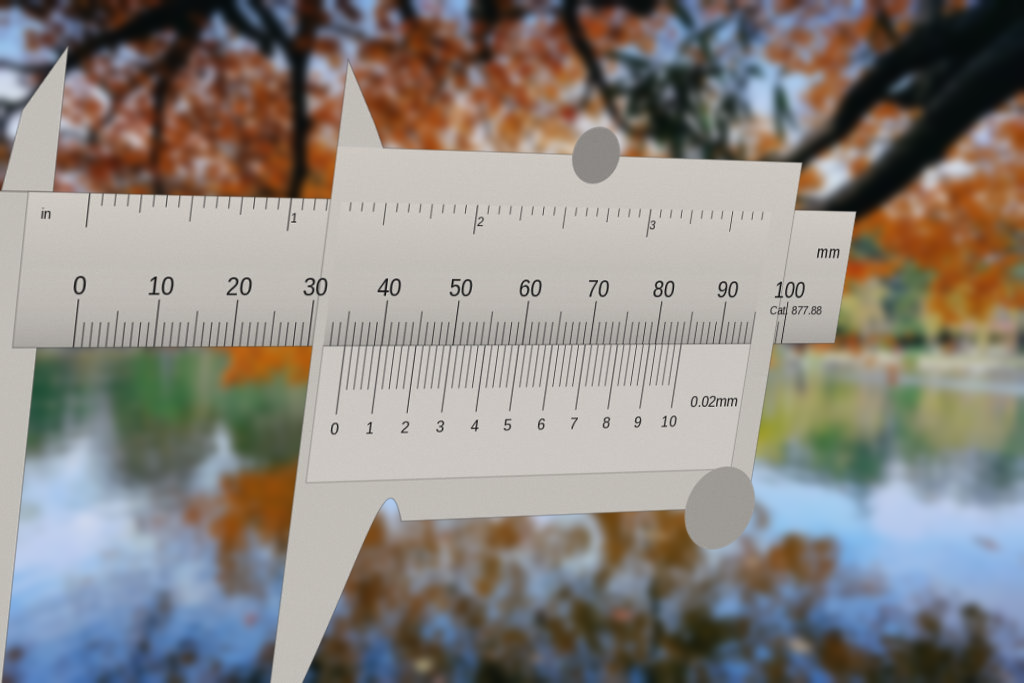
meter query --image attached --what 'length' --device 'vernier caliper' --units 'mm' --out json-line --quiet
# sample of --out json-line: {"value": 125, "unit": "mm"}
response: {"value": 35.0, "unit": "mm"}
